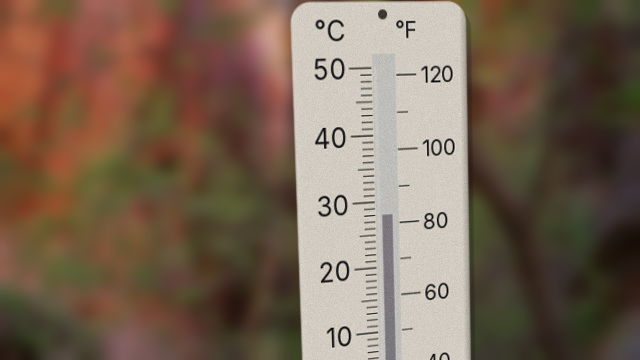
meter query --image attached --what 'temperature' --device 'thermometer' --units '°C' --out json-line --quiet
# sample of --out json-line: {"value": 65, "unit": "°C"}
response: {"value": 28, "unit": "°C"}
